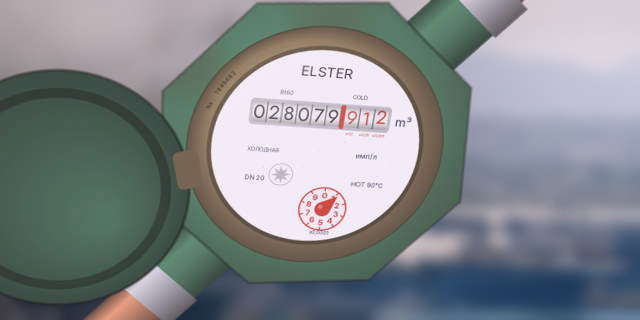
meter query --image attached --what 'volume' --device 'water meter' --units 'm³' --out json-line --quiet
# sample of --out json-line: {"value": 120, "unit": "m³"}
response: {"value": 28079.9121, "unit": "m³"}
